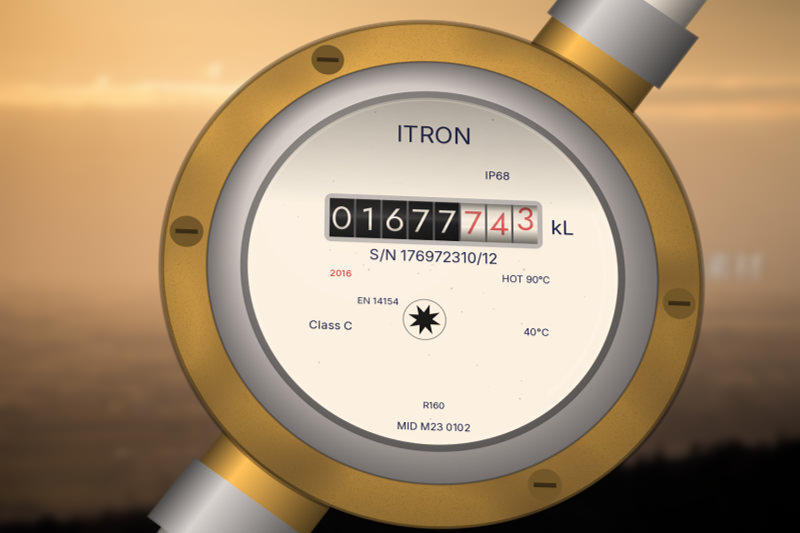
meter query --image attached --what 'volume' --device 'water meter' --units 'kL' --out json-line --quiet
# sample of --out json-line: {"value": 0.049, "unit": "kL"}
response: {"value": 1677.743, "unit": "kL"}
